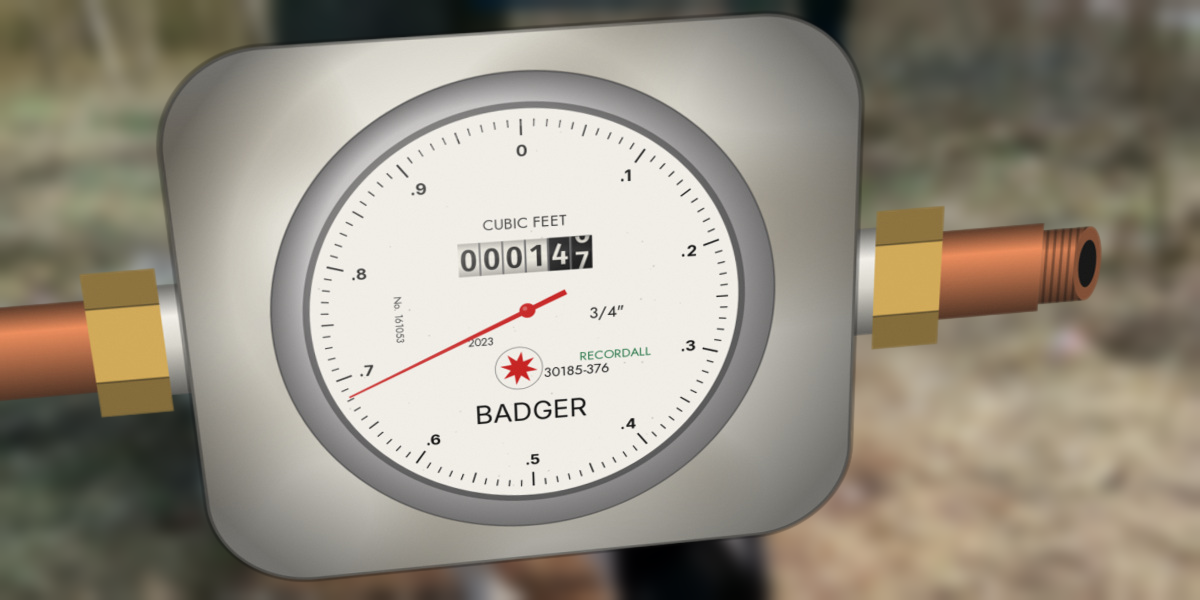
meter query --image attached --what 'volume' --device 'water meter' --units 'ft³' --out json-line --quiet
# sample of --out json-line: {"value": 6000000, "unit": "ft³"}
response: {"value": 146.68, "unit": "ft³"}
